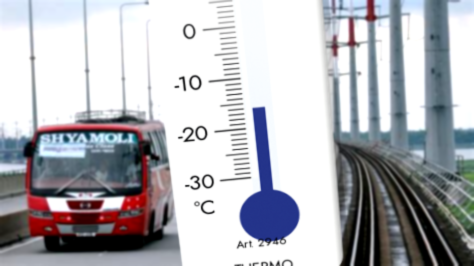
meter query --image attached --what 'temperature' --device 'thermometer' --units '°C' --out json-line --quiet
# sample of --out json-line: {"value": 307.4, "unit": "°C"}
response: {"value": -16, "unit": "°C"}
